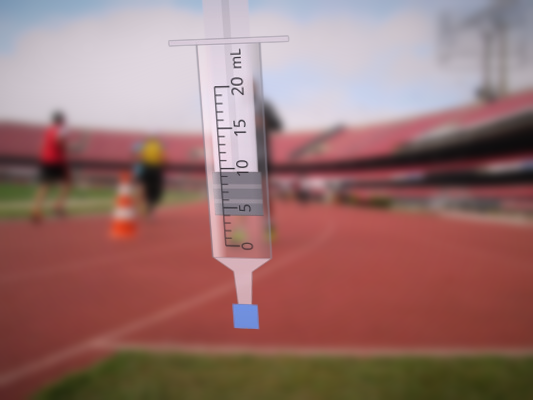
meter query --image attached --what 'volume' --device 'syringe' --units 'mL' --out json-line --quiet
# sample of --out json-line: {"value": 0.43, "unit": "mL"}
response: {"value": 4, "unit": "mL"}
